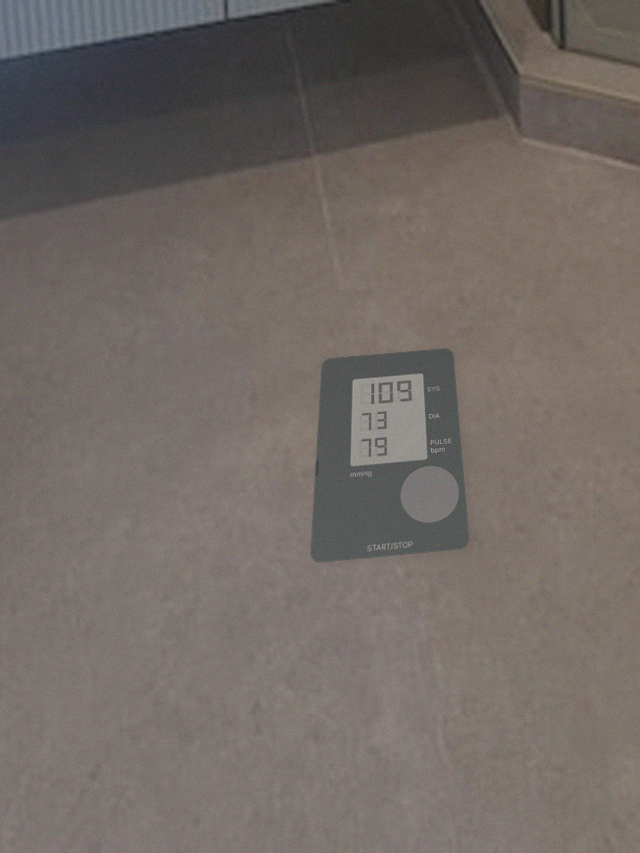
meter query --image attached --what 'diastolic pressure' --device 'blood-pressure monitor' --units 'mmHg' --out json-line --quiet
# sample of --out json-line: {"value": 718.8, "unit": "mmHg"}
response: {"value": 73, "unit": "mmHg"}
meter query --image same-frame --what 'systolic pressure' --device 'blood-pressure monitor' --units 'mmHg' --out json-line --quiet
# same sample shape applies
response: {"value": 109, "unit": "mmHg"}
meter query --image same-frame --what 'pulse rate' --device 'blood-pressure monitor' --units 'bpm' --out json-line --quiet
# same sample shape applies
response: {"value": 79, "unit": "bpm"}
